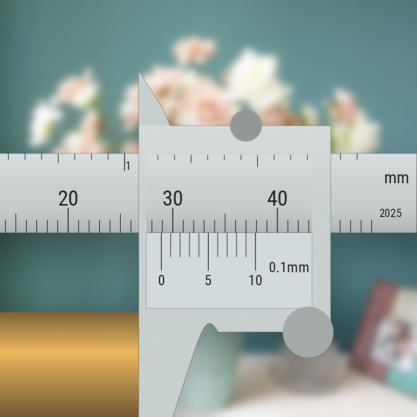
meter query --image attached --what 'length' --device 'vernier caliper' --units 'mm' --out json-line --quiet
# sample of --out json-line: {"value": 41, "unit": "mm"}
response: {"value": 28.9, "unit": "mm"}
